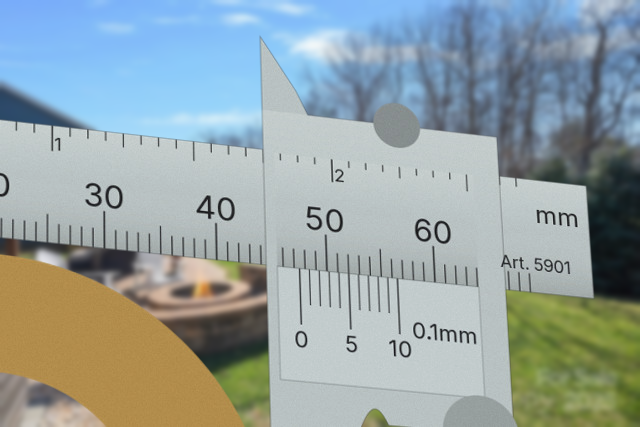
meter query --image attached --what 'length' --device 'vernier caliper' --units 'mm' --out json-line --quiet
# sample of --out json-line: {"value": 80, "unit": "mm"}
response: {"value": 47.5, "unit": "mm"}
